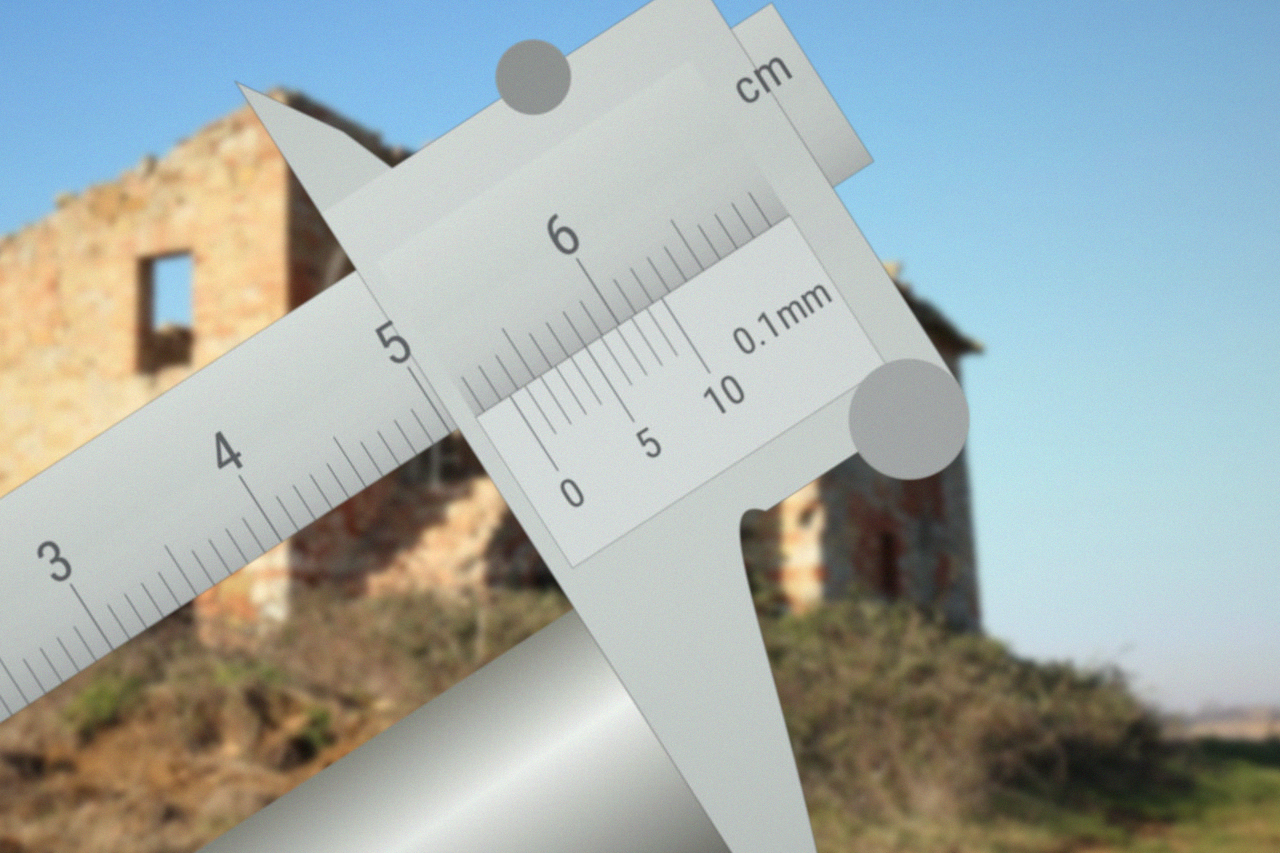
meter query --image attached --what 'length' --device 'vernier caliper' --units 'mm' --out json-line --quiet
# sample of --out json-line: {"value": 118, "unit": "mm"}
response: {"value": 53.5, "unit": "mm"}
